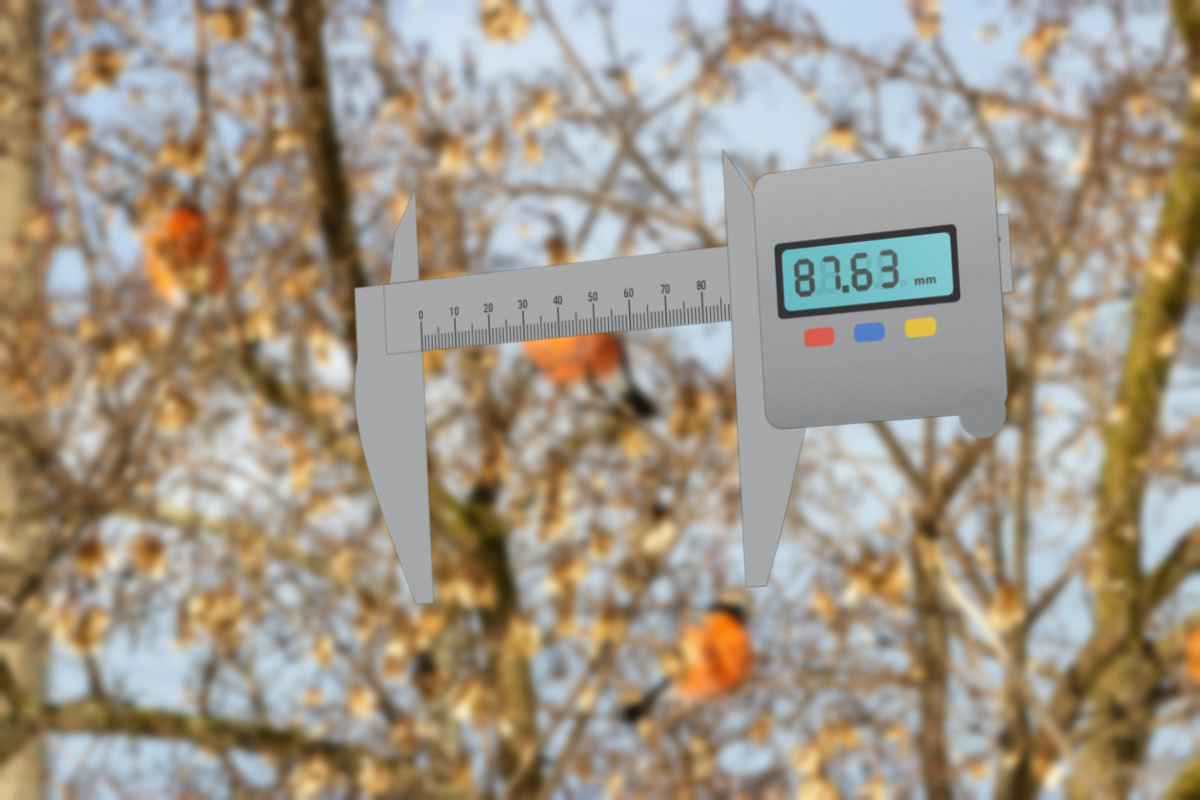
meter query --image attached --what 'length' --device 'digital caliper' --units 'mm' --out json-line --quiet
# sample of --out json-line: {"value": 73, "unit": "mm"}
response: {"value": 87.63, "unit": "mm"}
